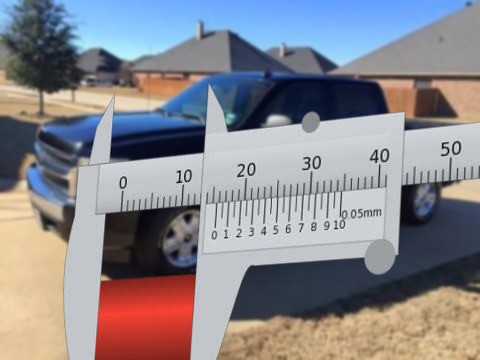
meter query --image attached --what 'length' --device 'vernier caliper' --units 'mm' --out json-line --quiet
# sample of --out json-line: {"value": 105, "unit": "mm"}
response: {"value": 15.6, "unit": "mm"}
